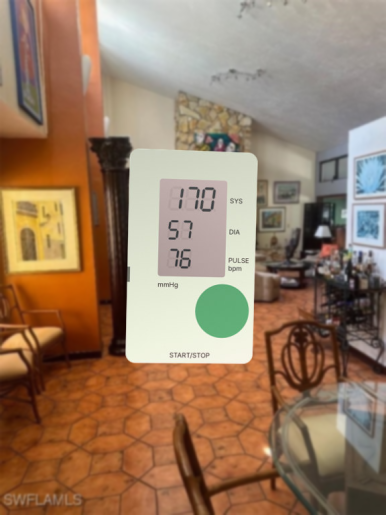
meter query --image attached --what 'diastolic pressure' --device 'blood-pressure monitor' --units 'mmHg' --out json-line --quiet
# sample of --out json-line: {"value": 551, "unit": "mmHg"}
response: {"value": 57, "unit": "mmHg"}
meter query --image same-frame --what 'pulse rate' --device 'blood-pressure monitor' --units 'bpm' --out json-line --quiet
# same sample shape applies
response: {"value": 76, "unit": "bpm"}
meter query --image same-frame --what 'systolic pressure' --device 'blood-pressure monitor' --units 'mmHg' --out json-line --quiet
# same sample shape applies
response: {"value": 170, "unit": "mmHg"}
